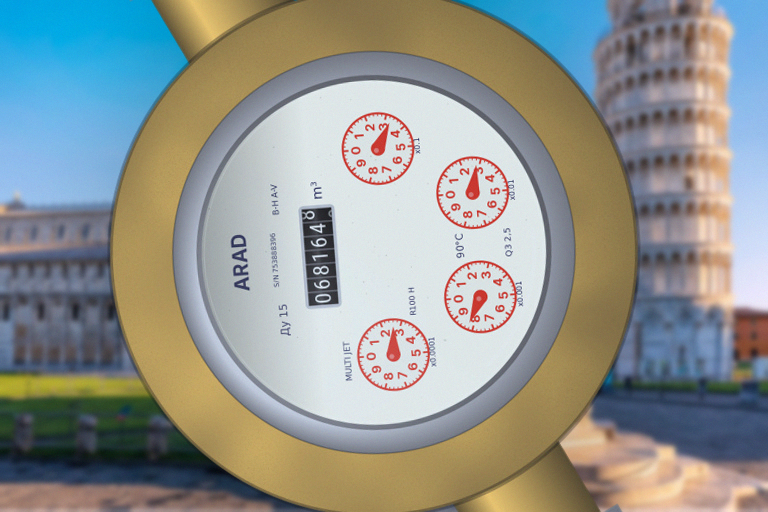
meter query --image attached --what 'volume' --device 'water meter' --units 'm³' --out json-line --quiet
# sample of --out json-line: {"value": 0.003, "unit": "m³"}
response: {"value": 681648.3282, "unit": "m³"}
